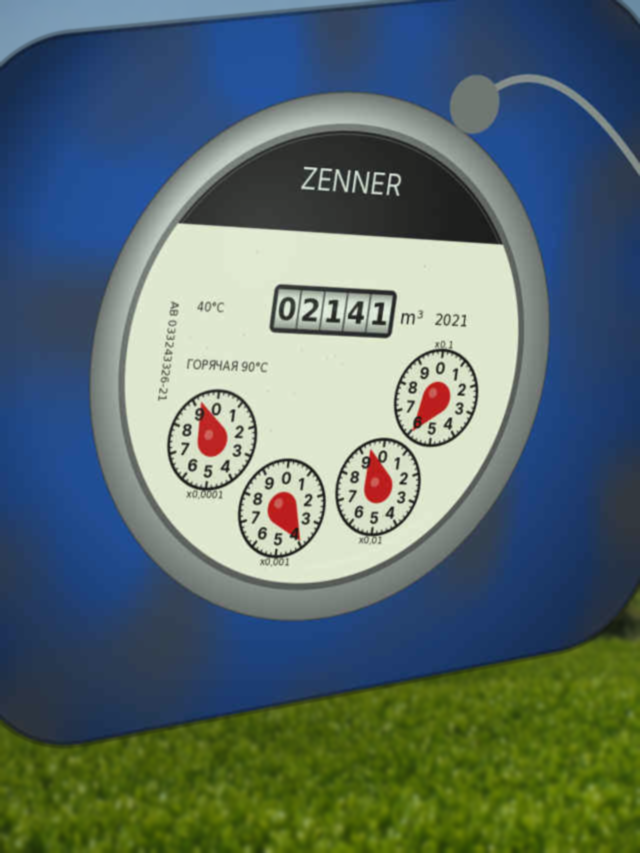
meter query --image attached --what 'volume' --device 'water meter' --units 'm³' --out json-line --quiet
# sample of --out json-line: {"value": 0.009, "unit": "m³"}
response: {"value": 2141.5939, "unit": "m³"}
